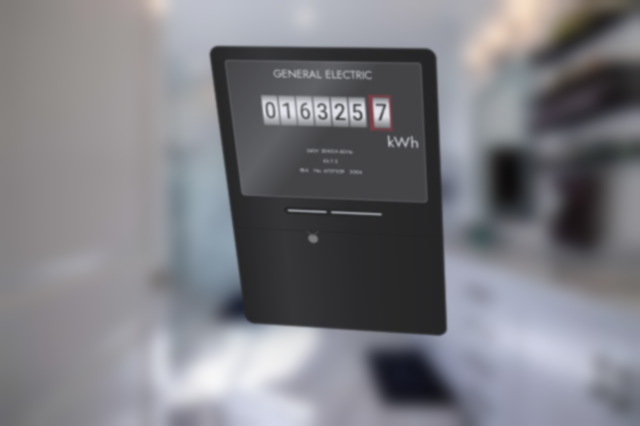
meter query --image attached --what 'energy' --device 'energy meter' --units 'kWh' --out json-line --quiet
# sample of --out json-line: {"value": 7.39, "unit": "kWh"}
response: {"value": 16325.7, "unit": "kWh"}
